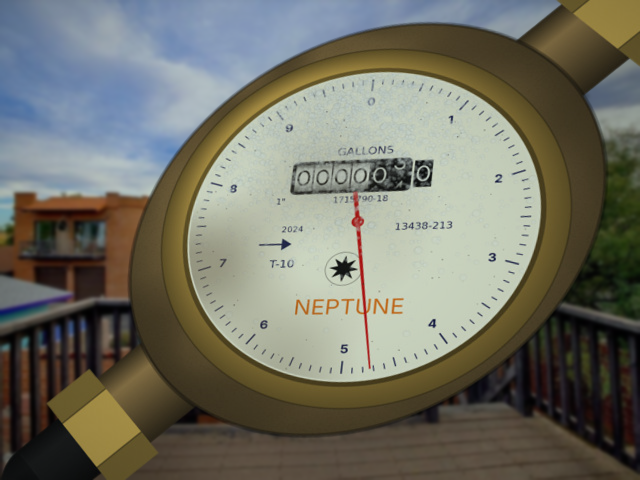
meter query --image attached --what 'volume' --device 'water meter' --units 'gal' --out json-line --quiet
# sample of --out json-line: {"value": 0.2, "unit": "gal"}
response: {"value": 34.7, "unit": "gal"}
